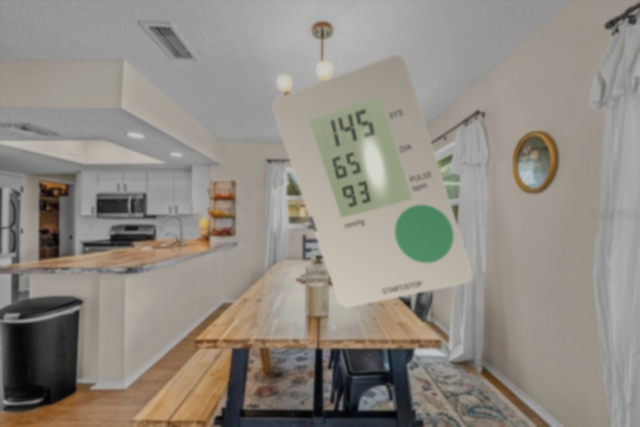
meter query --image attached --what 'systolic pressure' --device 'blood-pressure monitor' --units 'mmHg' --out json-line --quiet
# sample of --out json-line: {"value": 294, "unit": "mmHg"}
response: {"value": 145, "unit": "mmHg"}
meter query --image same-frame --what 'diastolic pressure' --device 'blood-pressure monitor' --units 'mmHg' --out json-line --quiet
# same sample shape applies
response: {"value": 65, "unit": "mmHg"}
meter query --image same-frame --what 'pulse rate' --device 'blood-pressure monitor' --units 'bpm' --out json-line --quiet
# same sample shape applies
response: {"value": 93, "unit": "bpm"}
